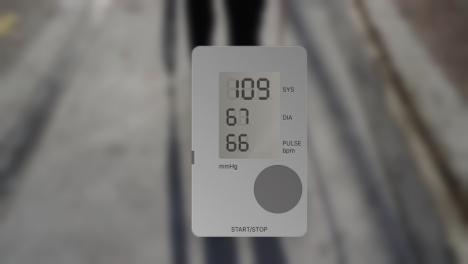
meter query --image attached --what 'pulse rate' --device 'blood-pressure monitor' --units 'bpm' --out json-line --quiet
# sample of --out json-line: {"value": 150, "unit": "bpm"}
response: {"value": 66, "unit": "bpm"}
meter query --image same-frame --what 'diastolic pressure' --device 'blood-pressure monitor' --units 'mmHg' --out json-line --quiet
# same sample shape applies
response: {"value": 67, "unit": "mmHg"}
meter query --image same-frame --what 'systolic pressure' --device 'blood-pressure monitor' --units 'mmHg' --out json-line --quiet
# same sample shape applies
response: {"value": 109, "unit": "mmHg"}
